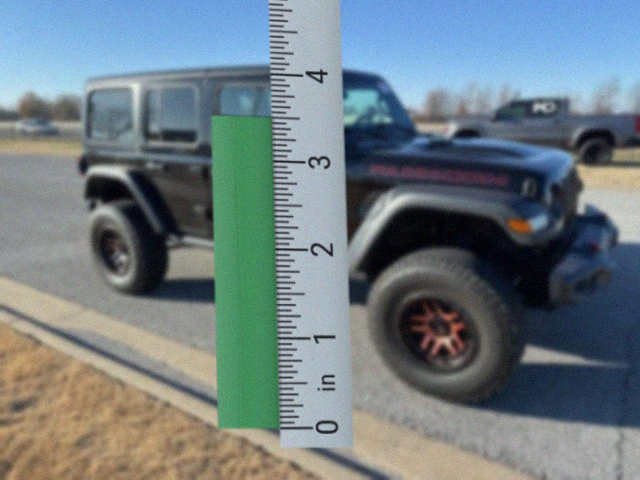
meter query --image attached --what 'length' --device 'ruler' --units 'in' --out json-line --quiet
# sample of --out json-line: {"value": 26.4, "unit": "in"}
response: {"value": 3.5, "unit": "in"}
